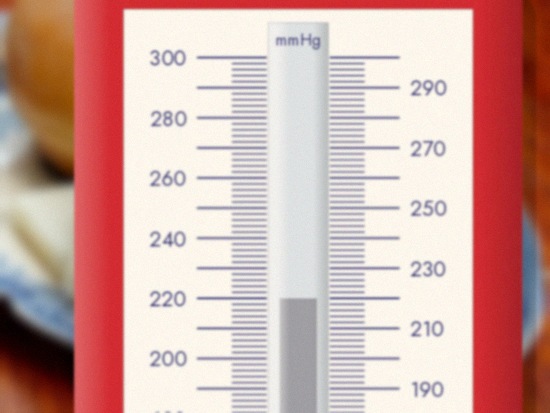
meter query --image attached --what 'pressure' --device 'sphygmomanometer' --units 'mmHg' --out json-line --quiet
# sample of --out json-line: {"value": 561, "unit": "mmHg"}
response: {"value": 220, "unit": "mmHg"}
